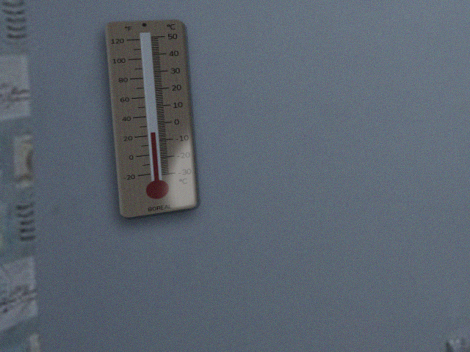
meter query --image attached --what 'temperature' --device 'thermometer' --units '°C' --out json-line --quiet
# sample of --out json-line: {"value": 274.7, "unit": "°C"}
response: {"value": -5, "unit": "°C"}
